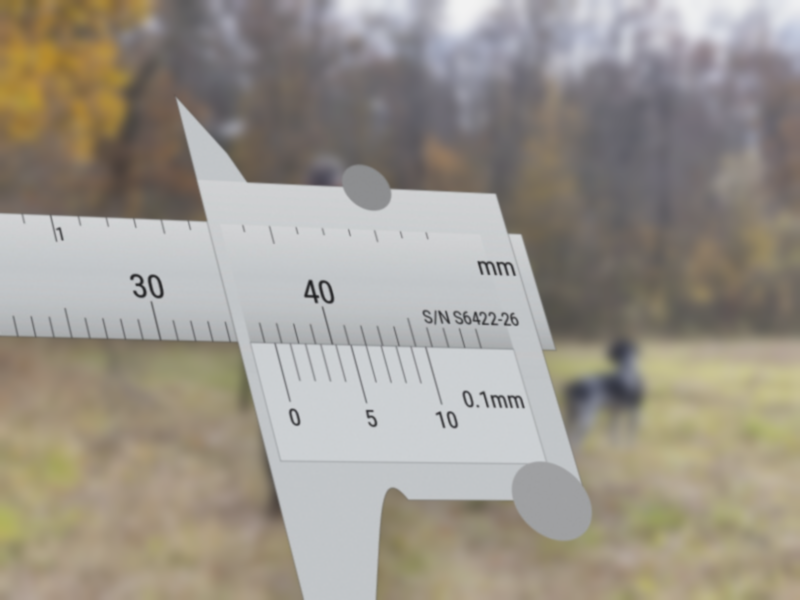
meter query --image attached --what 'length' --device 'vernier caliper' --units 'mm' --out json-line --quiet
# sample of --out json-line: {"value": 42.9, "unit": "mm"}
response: {"value": 36.6, "unit": "mm"}
